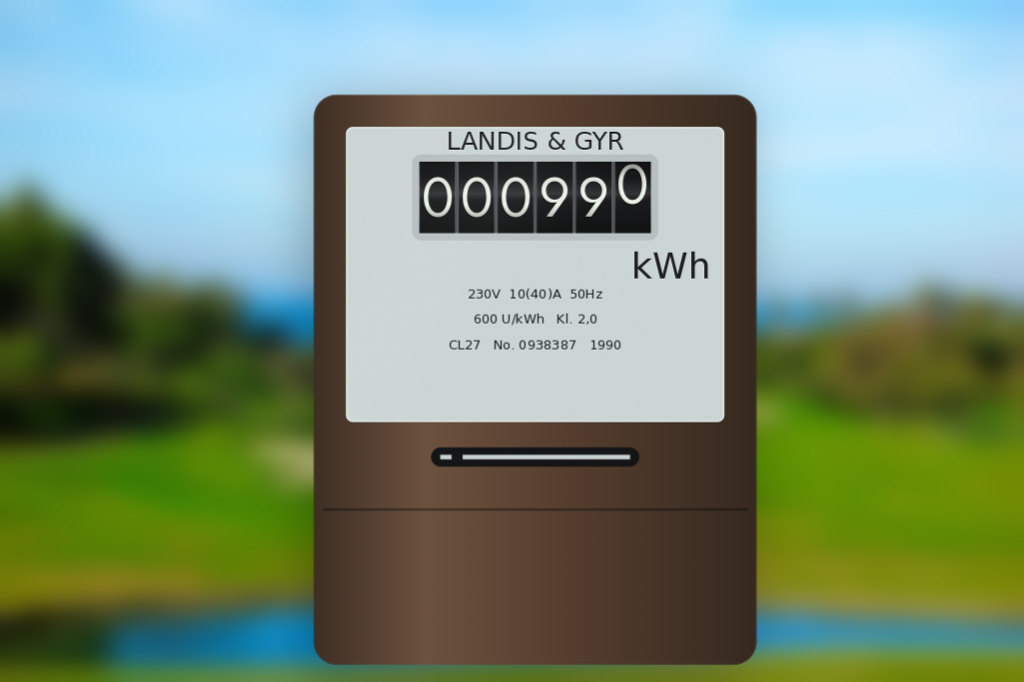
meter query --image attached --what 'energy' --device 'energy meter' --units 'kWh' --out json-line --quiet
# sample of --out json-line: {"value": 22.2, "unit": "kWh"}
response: {"value": 990, "unit": "kWh"}
